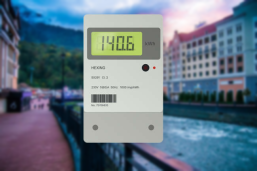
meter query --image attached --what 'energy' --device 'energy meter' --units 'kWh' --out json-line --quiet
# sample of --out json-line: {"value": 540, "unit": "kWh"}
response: {"value": 140.6, "unit": "kWh"}
